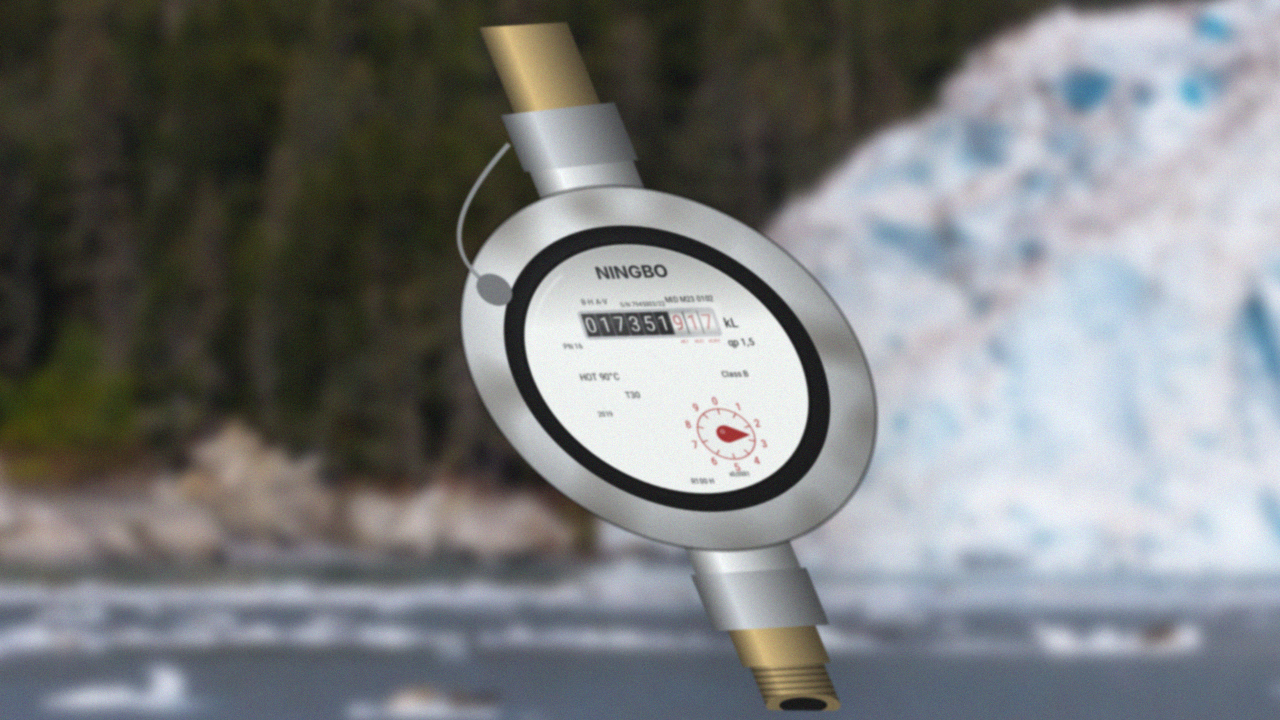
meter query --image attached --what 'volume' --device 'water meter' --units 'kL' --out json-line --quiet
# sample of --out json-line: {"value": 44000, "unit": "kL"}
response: {"value": 17351.9172, "unit": "kL"}
